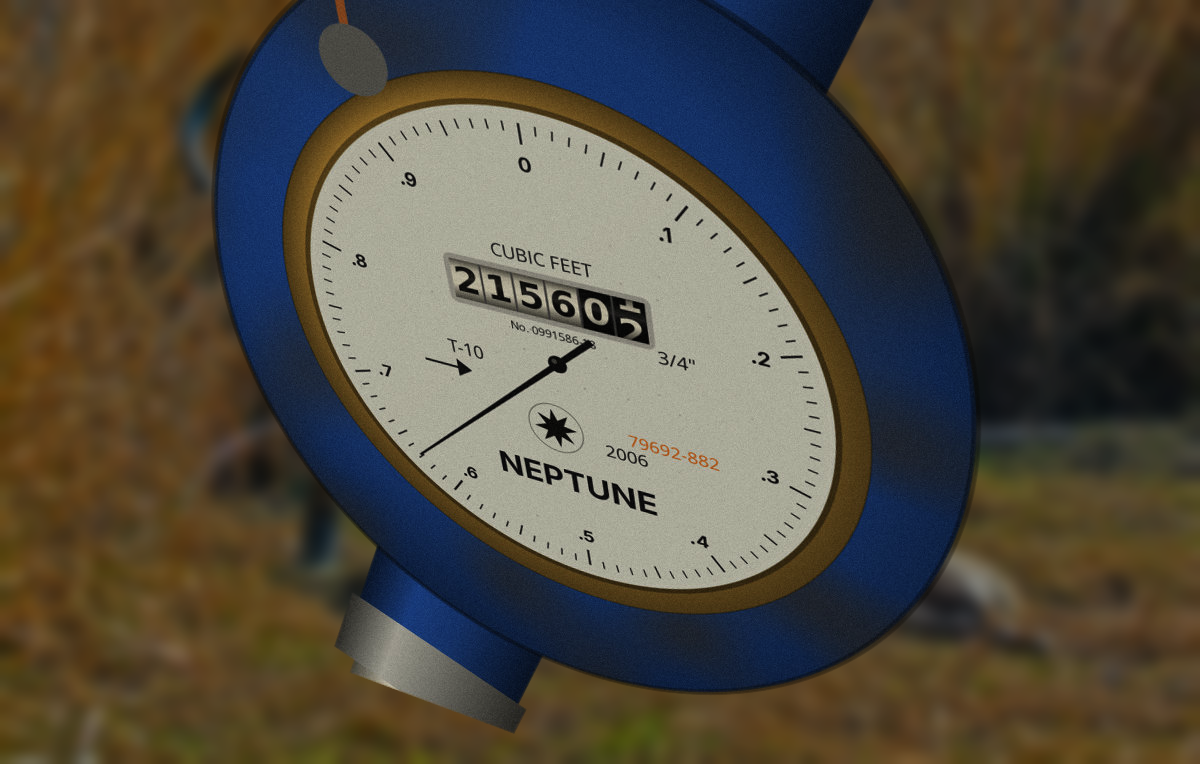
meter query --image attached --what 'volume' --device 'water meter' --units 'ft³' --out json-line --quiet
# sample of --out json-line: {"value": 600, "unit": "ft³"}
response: {"value": 215601.63, "unit": "ft³"}
